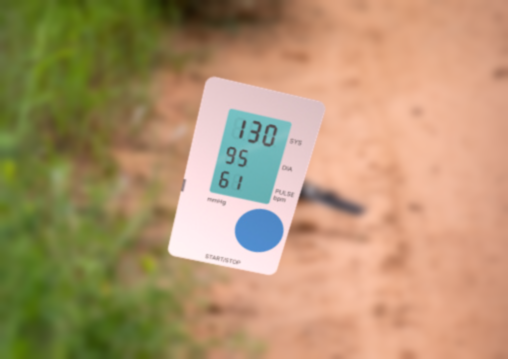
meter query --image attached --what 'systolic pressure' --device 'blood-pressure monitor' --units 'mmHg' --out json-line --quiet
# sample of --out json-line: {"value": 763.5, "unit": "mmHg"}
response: {"value": 130, "unit": "mmHg"}
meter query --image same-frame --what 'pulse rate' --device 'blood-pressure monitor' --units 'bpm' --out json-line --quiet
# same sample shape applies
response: {"value": 61, "unit": "bpm"}
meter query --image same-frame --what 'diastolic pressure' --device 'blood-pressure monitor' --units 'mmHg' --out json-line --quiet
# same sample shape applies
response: {"value": 95, "unit": "mmHg"}
